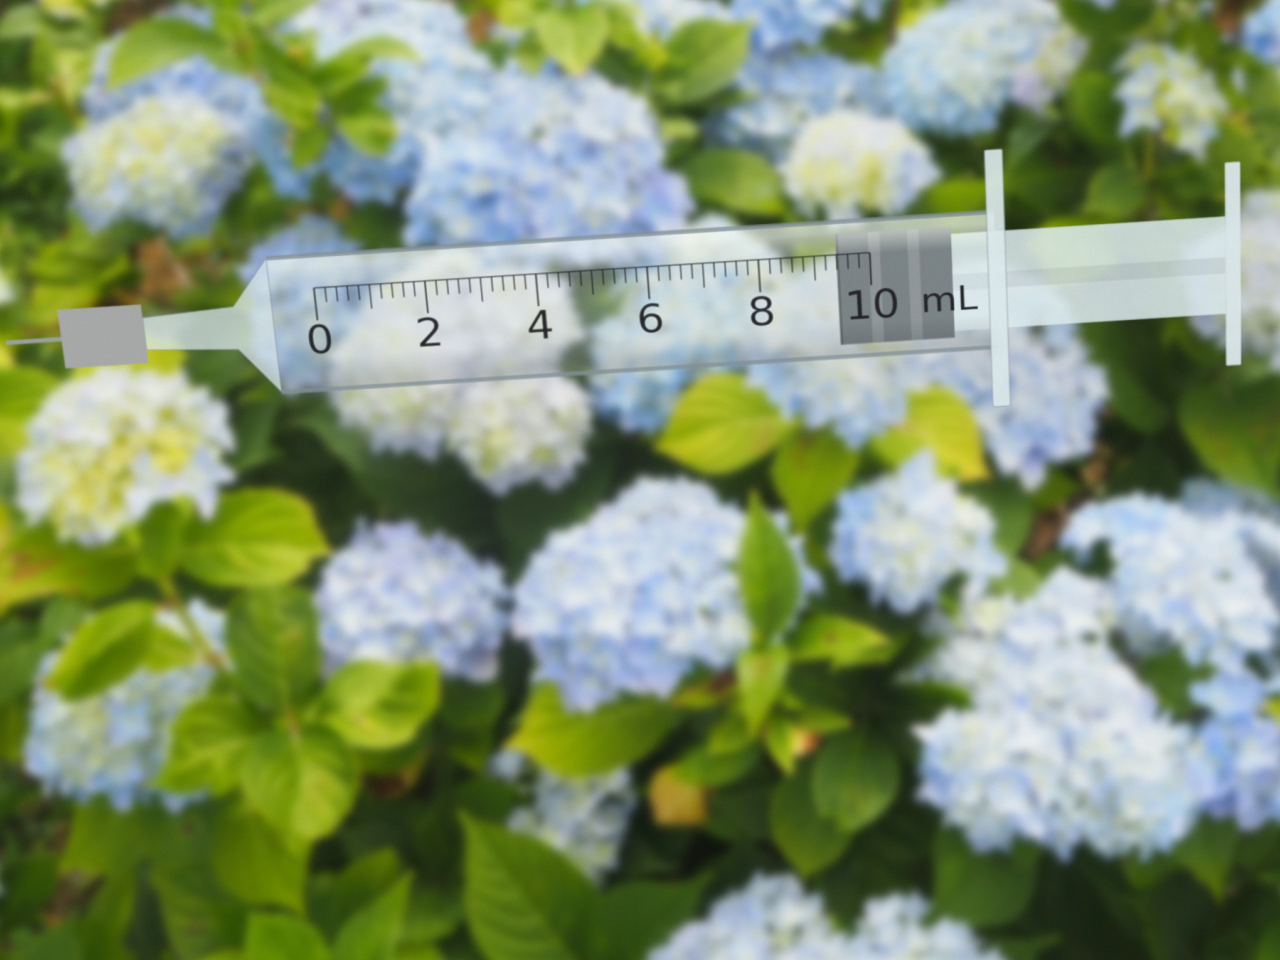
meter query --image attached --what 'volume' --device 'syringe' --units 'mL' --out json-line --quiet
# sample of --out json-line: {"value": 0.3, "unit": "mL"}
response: {"value": 9.4, "unit": "mL"}
